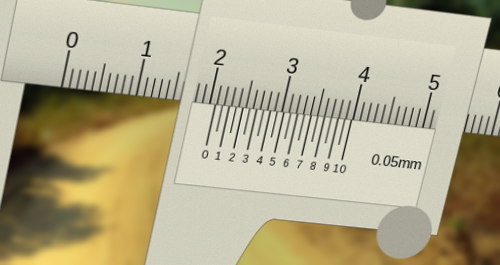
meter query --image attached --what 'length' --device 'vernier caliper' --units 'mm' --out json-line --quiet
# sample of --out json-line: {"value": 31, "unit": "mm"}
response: {"value": 20.8, "unit": "mm"}
